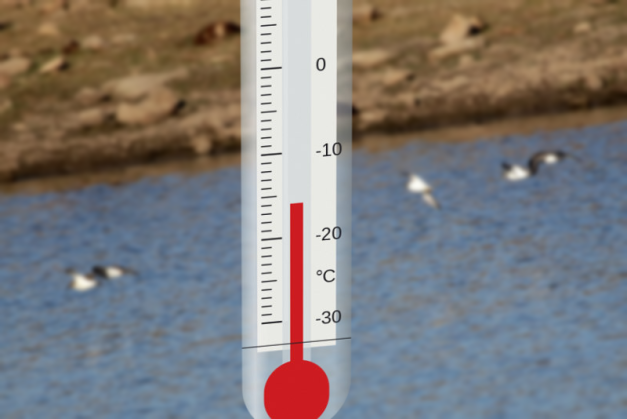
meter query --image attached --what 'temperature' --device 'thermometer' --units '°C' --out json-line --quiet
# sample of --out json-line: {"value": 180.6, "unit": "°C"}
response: {"value": -16, "unit": "°C"}
